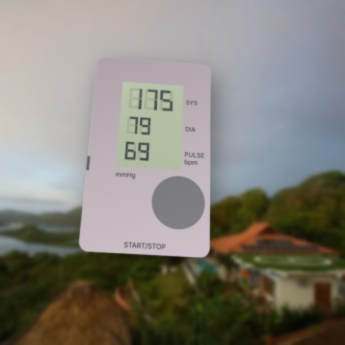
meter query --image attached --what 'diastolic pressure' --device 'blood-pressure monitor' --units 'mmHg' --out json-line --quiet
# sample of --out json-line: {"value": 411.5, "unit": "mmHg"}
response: {"value": 79, "unit": "mmHg"}
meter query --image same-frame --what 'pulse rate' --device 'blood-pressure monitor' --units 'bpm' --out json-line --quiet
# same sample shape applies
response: {"value": 69, "unit": "bpm"}
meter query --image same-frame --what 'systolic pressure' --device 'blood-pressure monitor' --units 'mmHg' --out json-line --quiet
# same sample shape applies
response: {"value": 175, "unit": "mmHg"}
